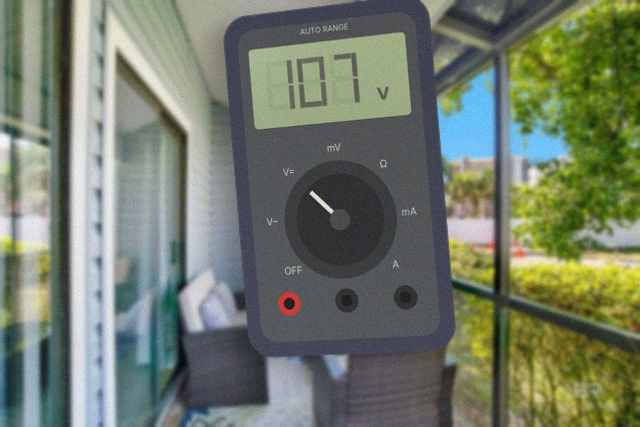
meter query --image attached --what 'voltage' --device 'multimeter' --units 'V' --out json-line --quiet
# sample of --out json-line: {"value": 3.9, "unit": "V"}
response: {"value": 107, "unit": "V"}
